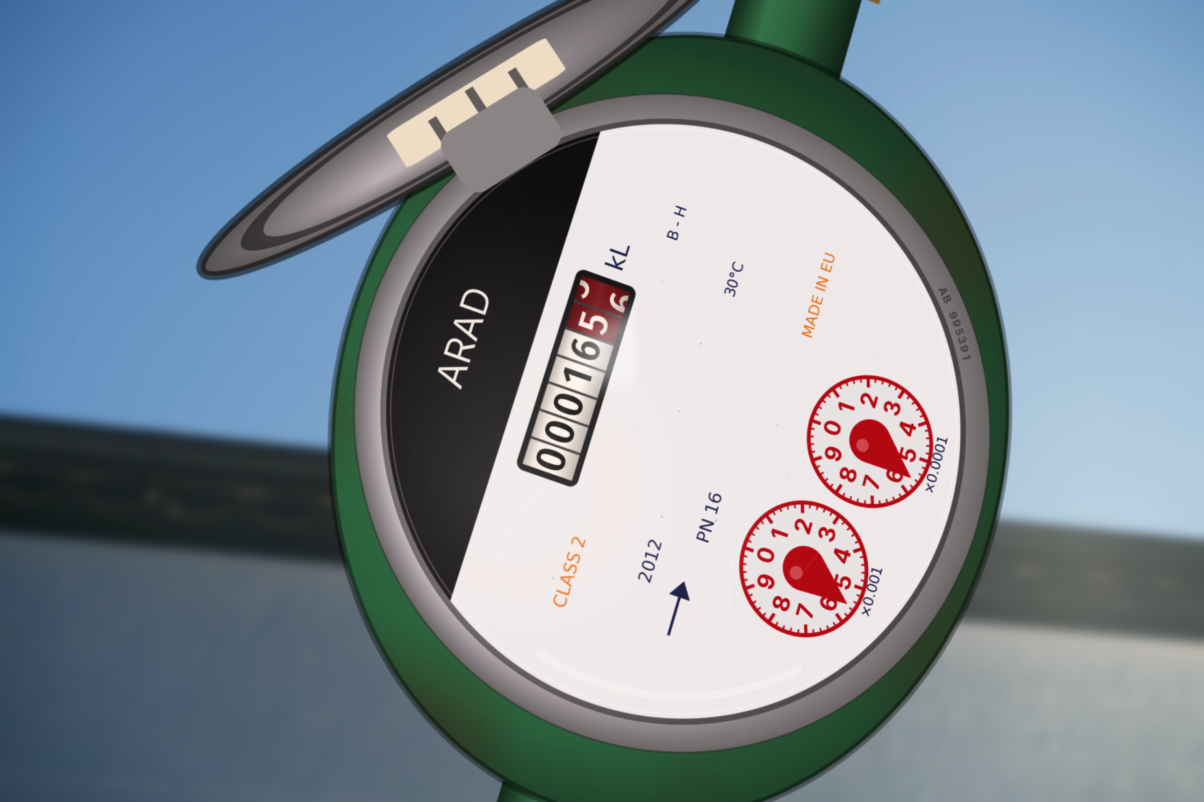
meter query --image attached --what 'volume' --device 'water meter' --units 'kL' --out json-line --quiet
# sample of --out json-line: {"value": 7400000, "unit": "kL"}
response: {"value": 16.5555, "unit": "kL"}
